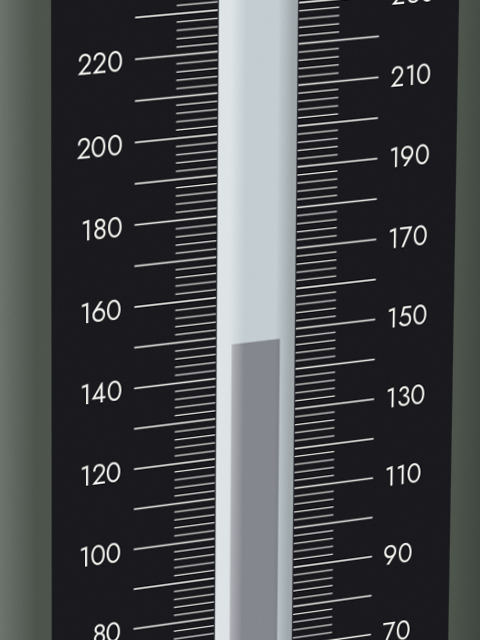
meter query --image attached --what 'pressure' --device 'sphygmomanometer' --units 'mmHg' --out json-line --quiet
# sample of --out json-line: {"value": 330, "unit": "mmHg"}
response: {"value": 148, "unit": "mmHg"}
